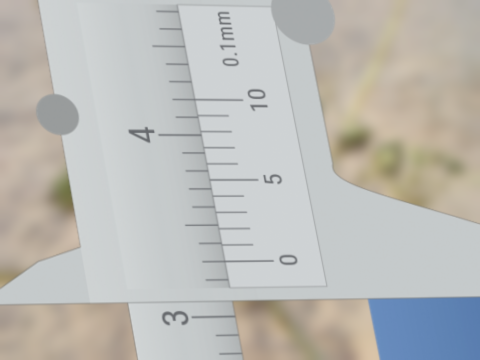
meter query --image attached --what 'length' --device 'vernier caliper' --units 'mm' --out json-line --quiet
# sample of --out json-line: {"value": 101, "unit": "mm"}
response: {"value": 33.0, "unit": "mm"}
